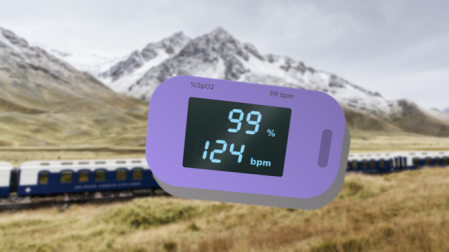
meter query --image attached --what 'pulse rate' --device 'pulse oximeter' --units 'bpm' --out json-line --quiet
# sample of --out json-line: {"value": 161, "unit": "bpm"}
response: {"value": 124, "unit": "bpm"}
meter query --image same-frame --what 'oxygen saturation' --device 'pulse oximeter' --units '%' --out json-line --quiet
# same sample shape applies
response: {"value": 99, "unit": "%"}
